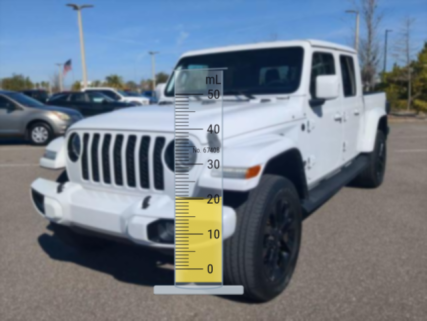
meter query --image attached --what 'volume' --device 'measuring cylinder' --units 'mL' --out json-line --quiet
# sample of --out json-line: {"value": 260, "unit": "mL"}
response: {"value": 20, "unit": "mL"}
